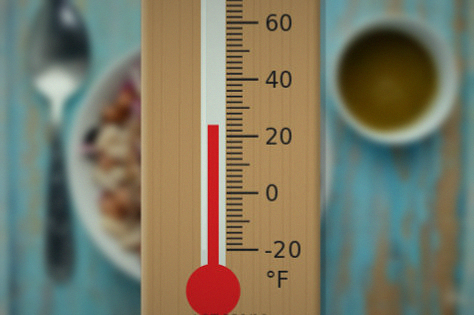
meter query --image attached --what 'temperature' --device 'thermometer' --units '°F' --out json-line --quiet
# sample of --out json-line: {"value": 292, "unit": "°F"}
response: {"value": 24, "unit": "°F"}
